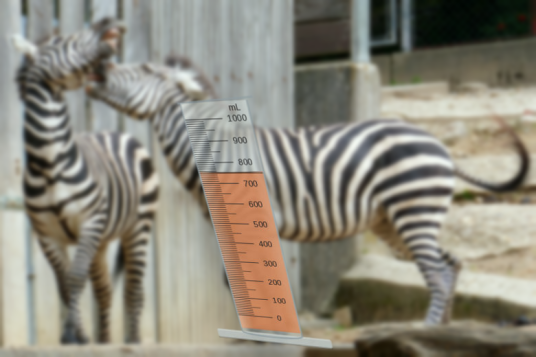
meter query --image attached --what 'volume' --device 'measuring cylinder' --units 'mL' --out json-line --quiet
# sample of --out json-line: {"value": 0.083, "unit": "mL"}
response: {"value": 750, "unit": "mL"}
